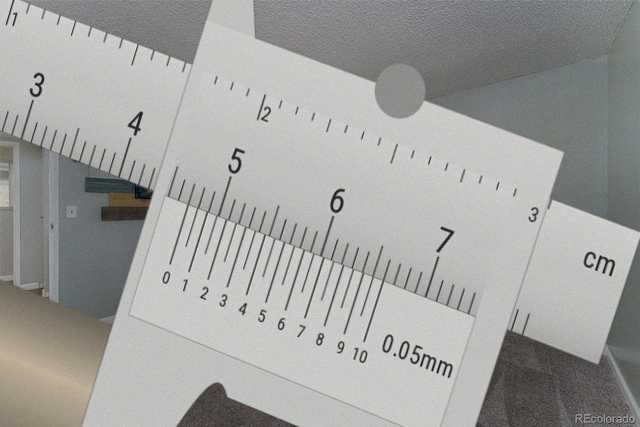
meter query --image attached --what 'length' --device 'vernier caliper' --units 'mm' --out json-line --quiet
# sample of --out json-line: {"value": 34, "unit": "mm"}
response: {"value": 47.0, "unit": "mm"}
